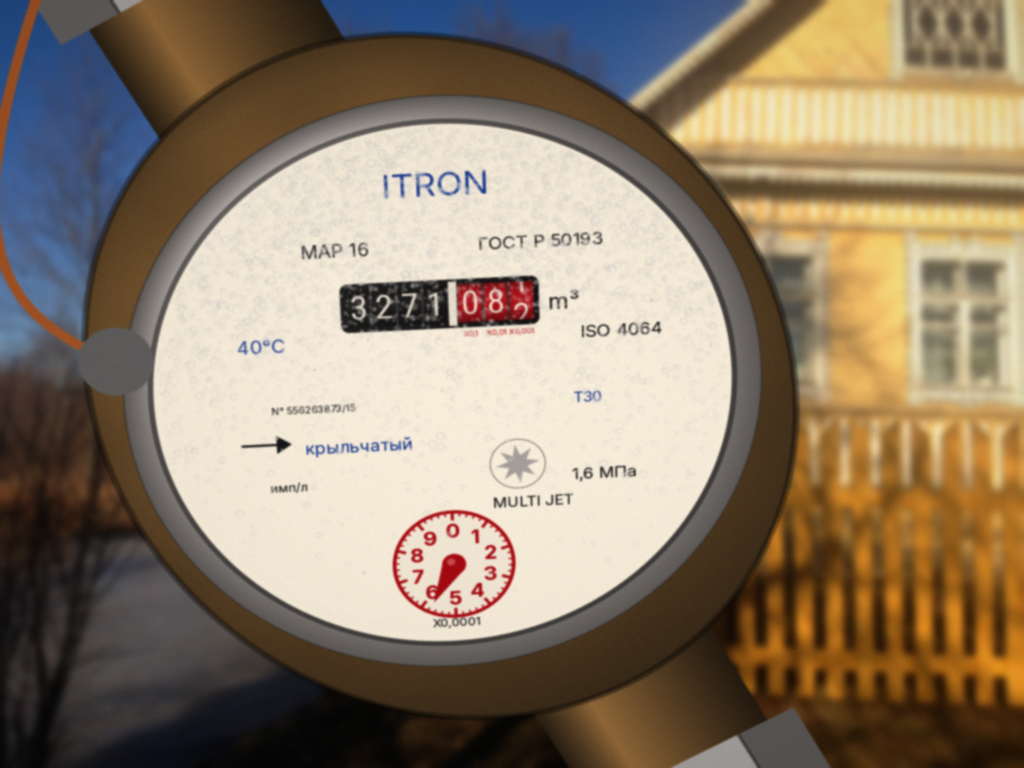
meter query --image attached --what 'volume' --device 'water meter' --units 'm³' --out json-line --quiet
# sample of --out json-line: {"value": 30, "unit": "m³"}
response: {"value": 3271.0815, "unit": "m³"}
